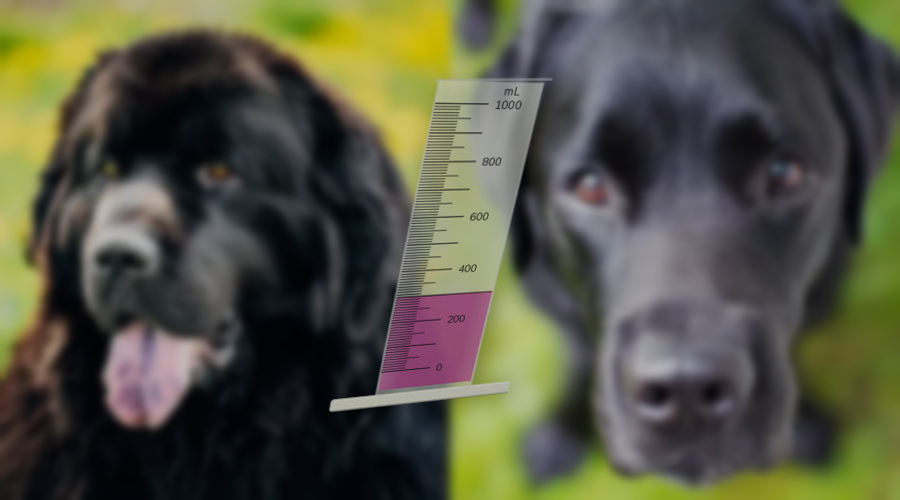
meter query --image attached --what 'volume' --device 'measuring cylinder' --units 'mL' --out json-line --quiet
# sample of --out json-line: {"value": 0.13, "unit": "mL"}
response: {"value": 300, "unit": "mL"}
